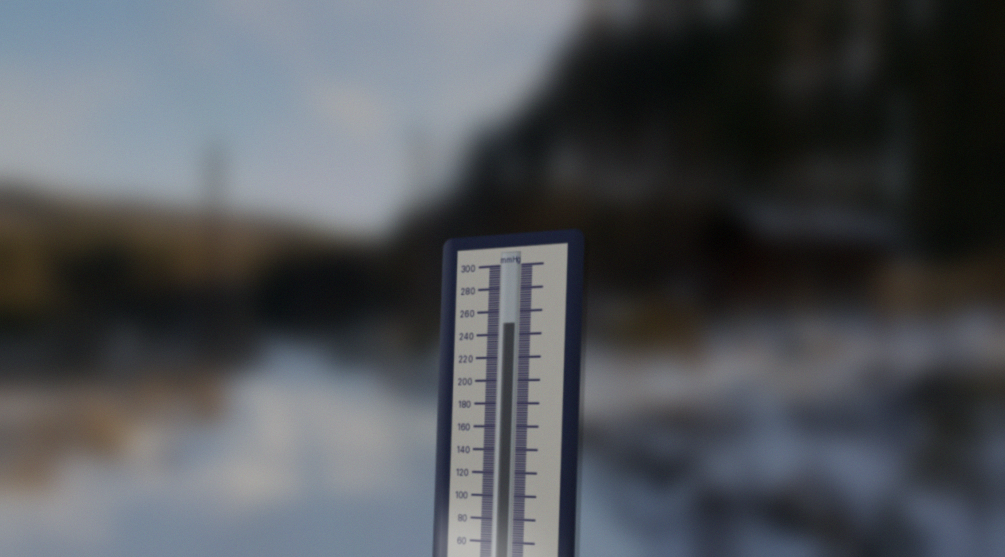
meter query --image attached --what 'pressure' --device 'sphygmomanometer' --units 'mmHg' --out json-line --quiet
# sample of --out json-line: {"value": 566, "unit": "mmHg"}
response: {"value": 250, "unit": "mmHg"}
